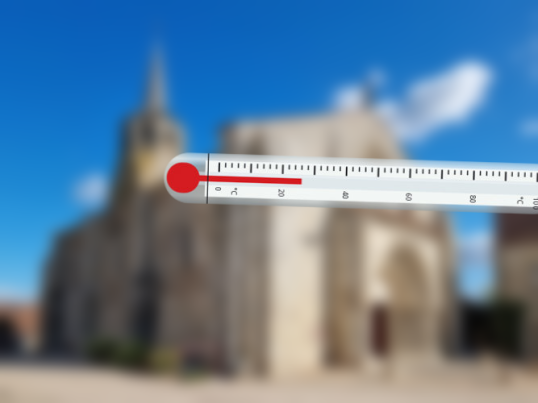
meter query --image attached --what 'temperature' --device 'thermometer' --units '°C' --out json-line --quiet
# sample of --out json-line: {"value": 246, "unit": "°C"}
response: {"value": 26, "unit": "°C"}
